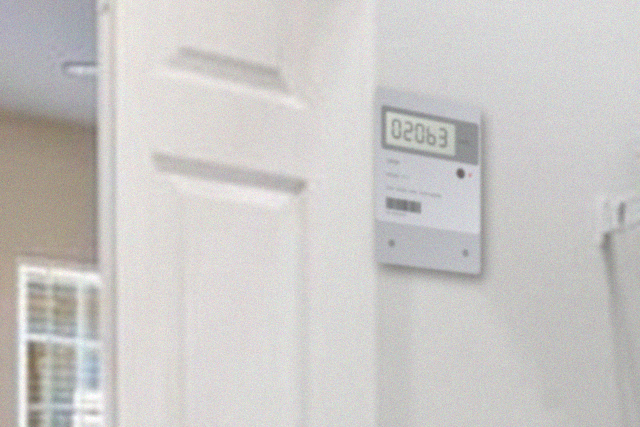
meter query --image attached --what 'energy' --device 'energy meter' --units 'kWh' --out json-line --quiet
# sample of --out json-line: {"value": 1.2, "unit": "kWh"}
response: {"value": 2063, "unit": "kWh"}
